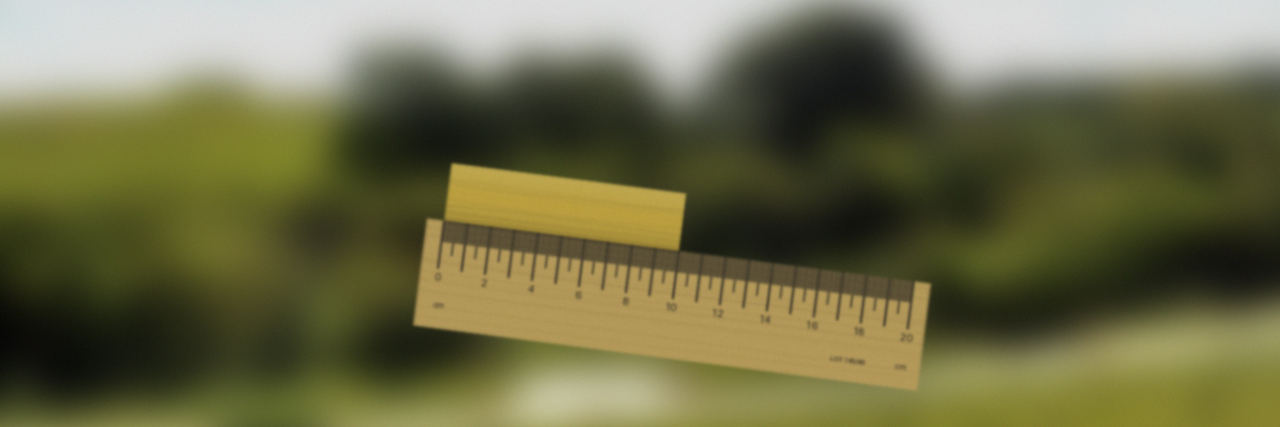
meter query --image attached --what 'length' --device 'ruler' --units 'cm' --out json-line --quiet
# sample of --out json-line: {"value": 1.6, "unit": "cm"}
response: {"value": 10, "unit": "cm"}
